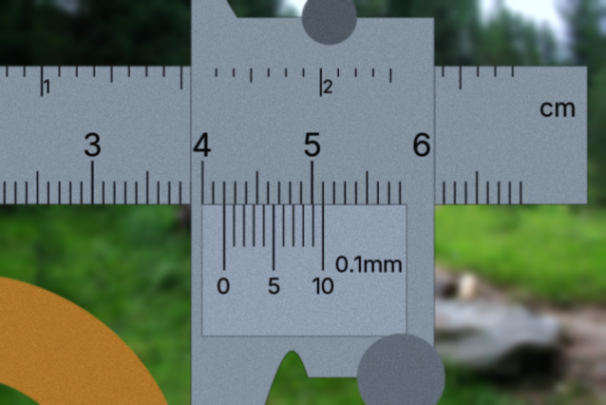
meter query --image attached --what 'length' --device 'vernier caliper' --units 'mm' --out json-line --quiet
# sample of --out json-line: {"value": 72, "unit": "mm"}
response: {"value": 42.0, "unit": "mm"}
